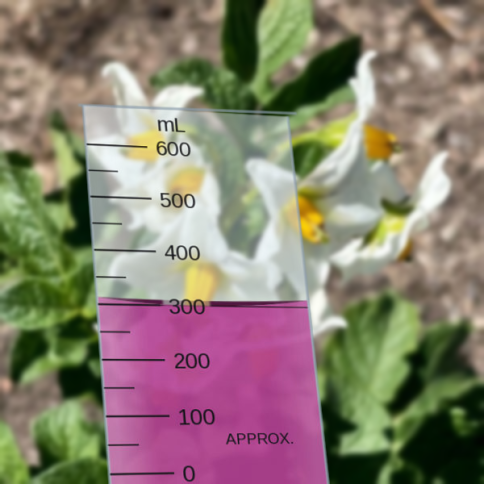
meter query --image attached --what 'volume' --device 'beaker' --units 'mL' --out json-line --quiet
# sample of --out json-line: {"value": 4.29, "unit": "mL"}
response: {"value": 300, "unit": "mL"}
